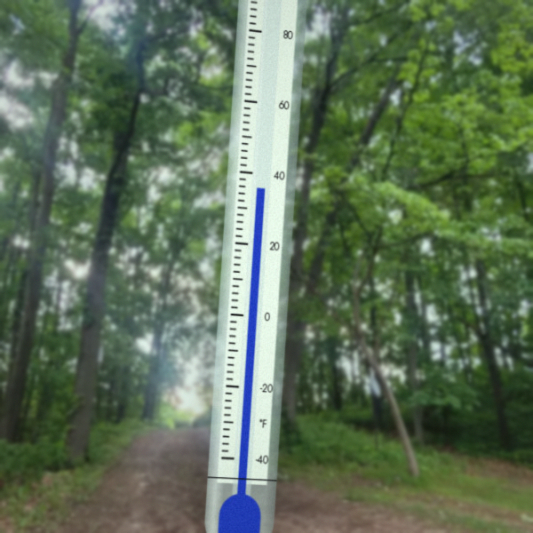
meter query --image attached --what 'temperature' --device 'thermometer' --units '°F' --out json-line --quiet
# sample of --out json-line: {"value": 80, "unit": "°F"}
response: {"value": 36, "unit": "°F"}
